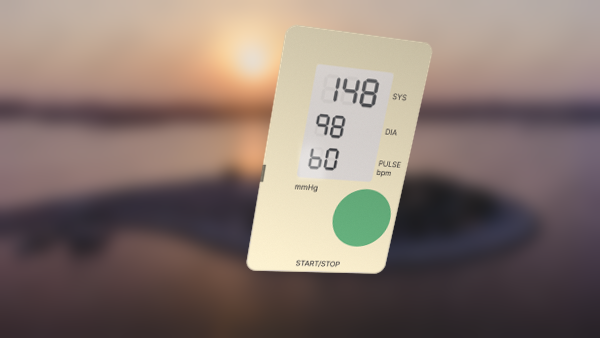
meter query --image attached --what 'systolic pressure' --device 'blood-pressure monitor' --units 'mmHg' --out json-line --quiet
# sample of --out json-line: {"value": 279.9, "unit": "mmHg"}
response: {"value": 148, "unit": "mmHg"}
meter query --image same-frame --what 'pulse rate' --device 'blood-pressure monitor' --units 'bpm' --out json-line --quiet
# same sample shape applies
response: {"value": 60, "unit": "bpm"}
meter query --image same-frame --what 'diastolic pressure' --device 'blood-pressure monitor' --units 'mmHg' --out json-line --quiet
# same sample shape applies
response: {"value": 98, "unit": "mmHg"}
